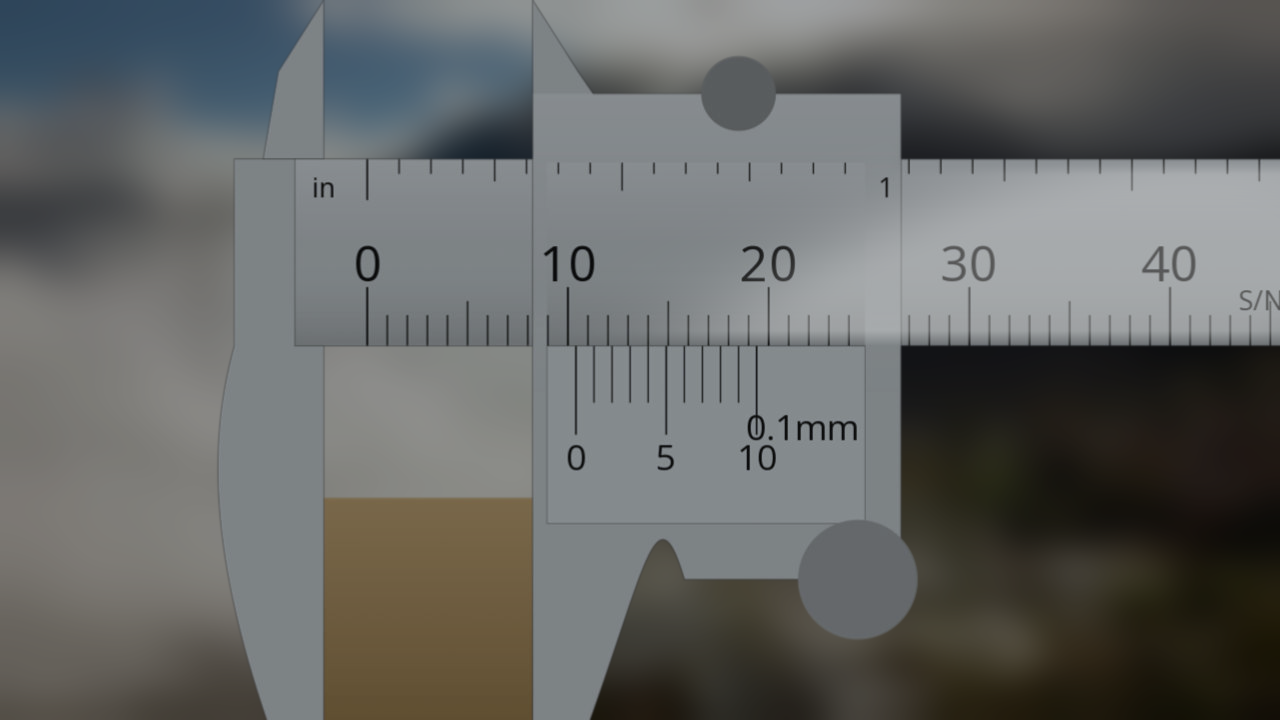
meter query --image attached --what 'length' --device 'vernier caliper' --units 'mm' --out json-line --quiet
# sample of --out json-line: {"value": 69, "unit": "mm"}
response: {"value": 10.4, "unit": "mm"}
